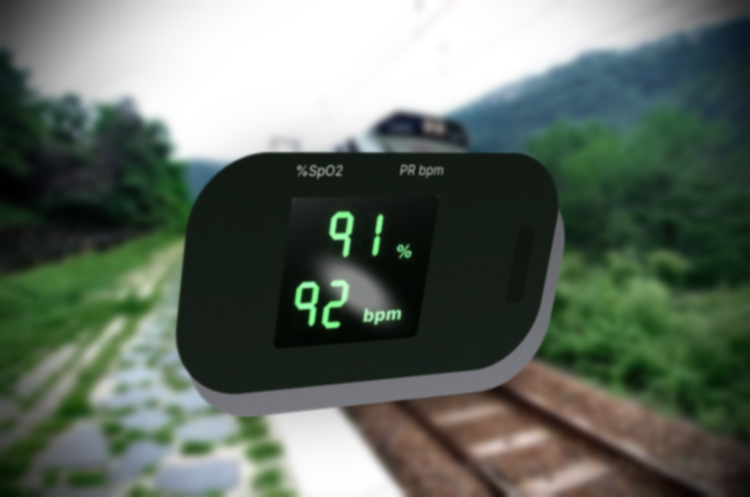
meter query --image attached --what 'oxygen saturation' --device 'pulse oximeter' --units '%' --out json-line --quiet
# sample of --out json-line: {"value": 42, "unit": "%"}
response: {"value": 91, "unit": "%"}
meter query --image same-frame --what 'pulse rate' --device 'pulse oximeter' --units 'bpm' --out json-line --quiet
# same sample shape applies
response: {"value": 92, "unit": "bpm"}
